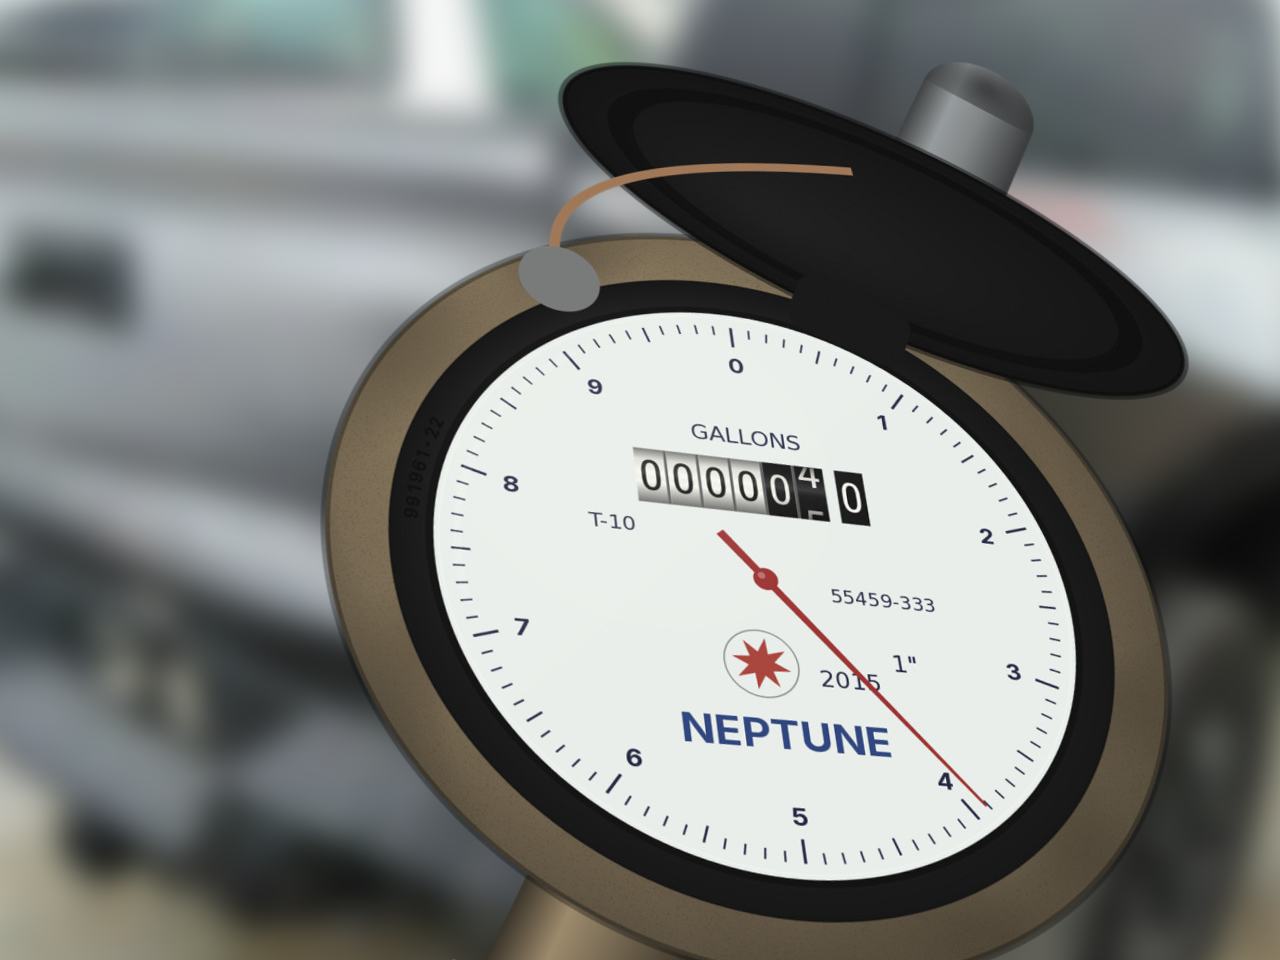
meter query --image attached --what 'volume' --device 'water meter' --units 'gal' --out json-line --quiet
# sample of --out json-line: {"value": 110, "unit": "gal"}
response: {"value": 43.9, "unit": "gal"}
